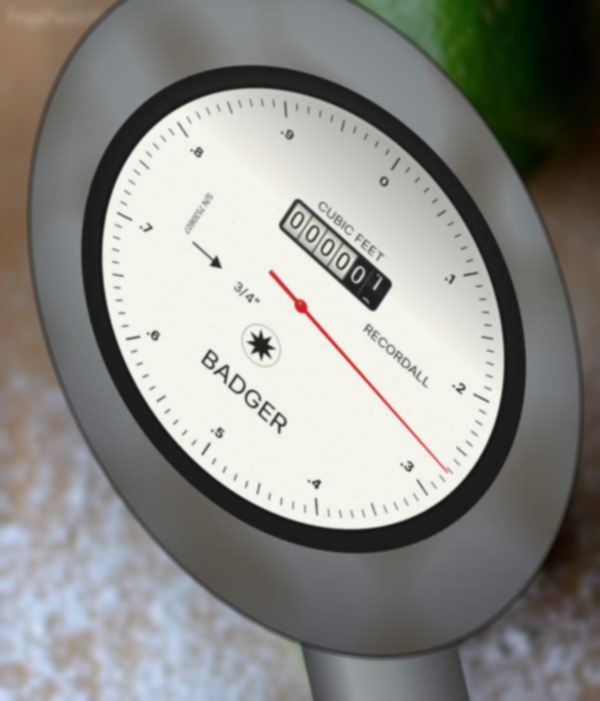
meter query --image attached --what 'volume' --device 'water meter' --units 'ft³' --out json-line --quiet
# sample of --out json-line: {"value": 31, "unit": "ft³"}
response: {"value": 1.27, "unit": "ft³"}
